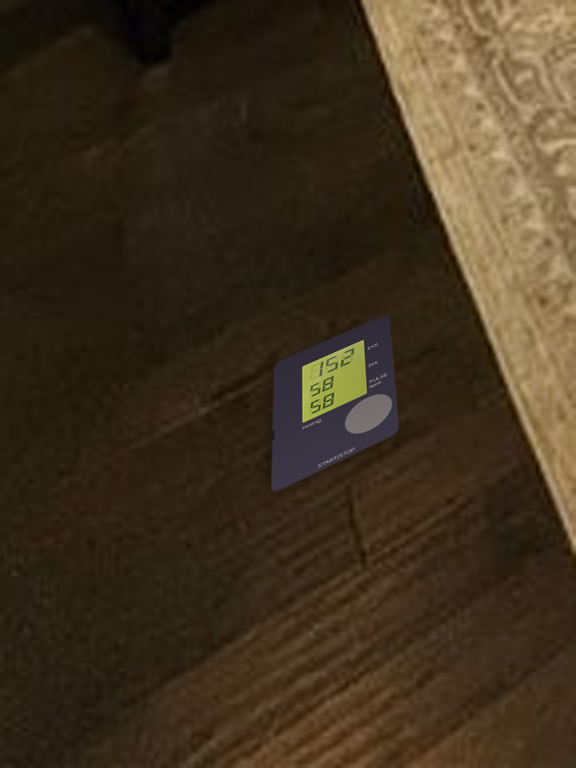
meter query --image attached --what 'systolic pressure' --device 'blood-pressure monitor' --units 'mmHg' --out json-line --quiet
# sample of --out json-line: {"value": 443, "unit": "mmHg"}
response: {"value": 152, "unit": "mmHg"}
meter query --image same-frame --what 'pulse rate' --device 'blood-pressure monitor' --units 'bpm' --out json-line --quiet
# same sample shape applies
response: {"value": 58, "unit": "bpm"}
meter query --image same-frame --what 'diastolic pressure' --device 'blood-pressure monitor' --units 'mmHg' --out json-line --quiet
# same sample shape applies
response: {"value": 58, "unit": "mmHg"}
